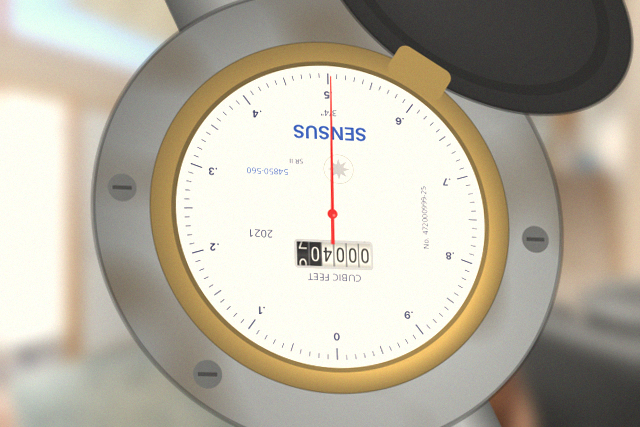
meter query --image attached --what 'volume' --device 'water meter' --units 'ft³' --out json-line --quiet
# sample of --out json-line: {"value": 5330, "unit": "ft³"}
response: {"value": 406.50, "unit": "ft³"}
